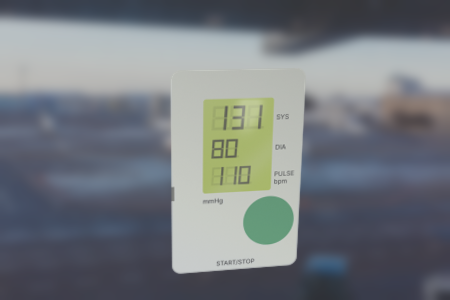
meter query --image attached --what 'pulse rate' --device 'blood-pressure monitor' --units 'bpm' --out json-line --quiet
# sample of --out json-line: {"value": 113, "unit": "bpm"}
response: {"value": 110, "unit": "bpm"}
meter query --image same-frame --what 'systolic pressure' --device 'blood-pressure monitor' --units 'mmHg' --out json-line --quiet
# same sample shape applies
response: {"value": 131, "unit": "mmHg"}
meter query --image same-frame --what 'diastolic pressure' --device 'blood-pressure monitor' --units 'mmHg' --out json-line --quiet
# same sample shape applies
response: {"value": 80, "unit": "mmHg"}
